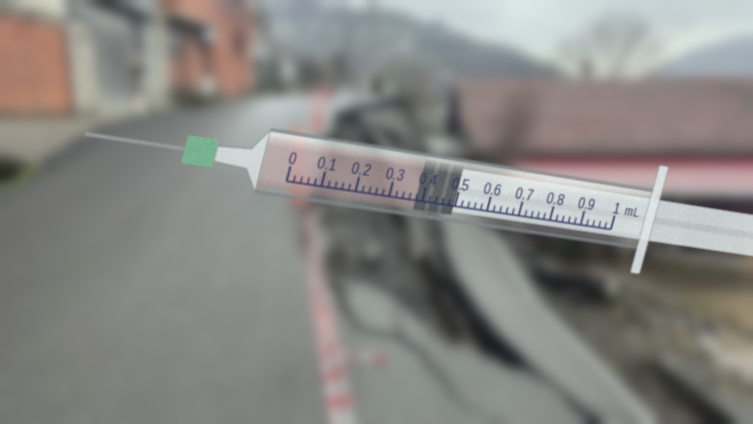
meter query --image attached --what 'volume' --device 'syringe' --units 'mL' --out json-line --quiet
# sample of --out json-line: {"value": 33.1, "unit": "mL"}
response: {"value": 0.38, "unit": "mL"}
